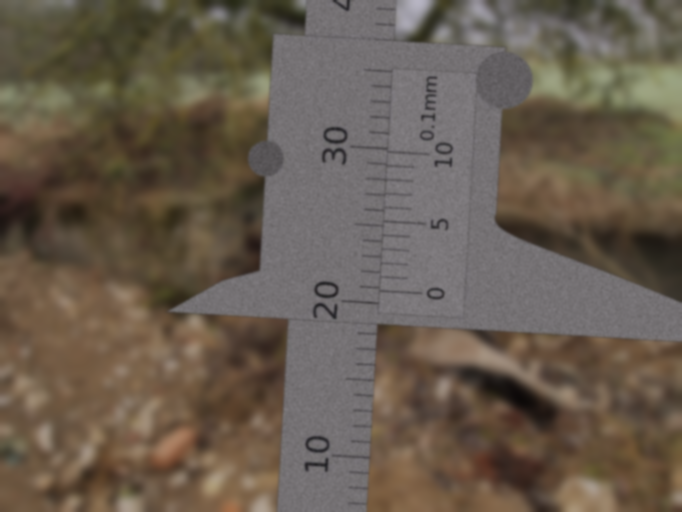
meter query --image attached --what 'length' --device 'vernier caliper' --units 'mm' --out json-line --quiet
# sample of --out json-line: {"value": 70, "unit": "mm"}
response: {"value": 20.8, "unit": "mm"}
